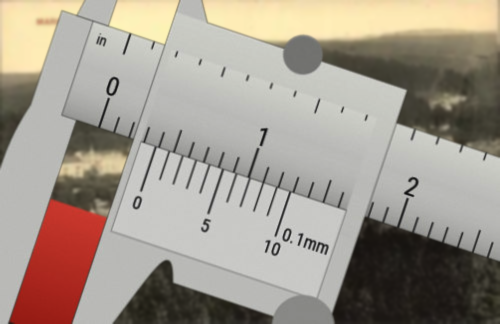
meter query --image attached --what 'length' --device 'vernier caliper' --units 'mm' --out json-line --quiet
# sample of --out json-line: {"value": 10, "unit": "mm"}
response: {"value": 3.8, "unit": "mm"}
